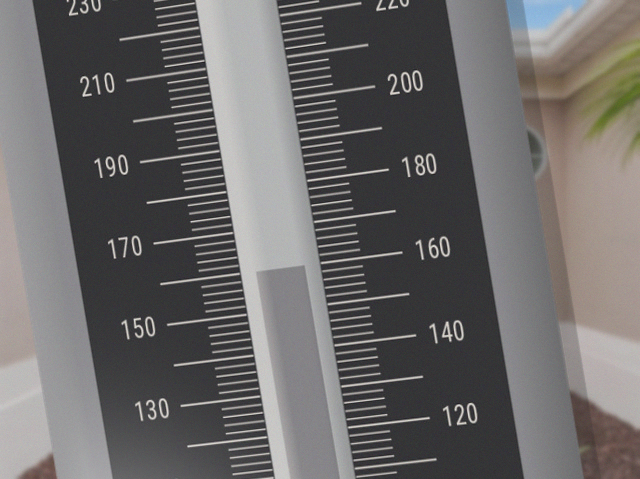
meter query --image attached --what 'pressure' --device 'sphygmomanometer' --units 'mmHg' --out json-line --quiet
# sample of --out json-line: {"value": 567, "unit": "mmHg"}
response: {"value": 160, "unit": "mmHg"}
